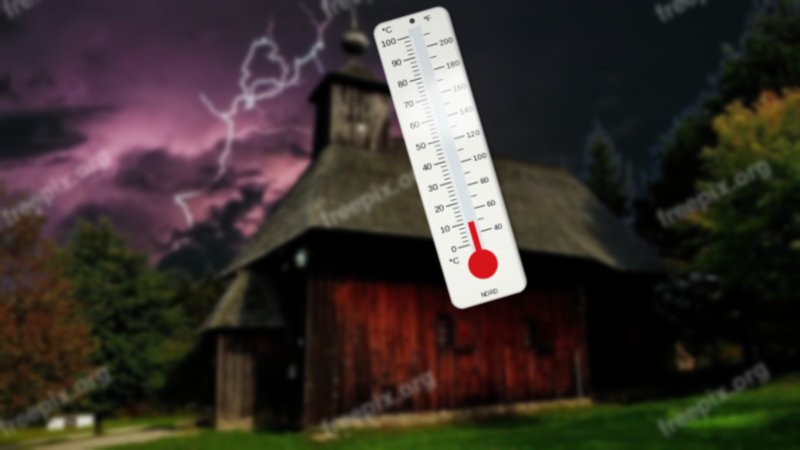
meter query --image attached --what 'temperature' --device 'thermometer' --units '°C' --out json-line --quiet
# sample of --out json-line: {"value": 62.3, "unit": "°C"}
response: {"value": 10, "unit": "°C"}
